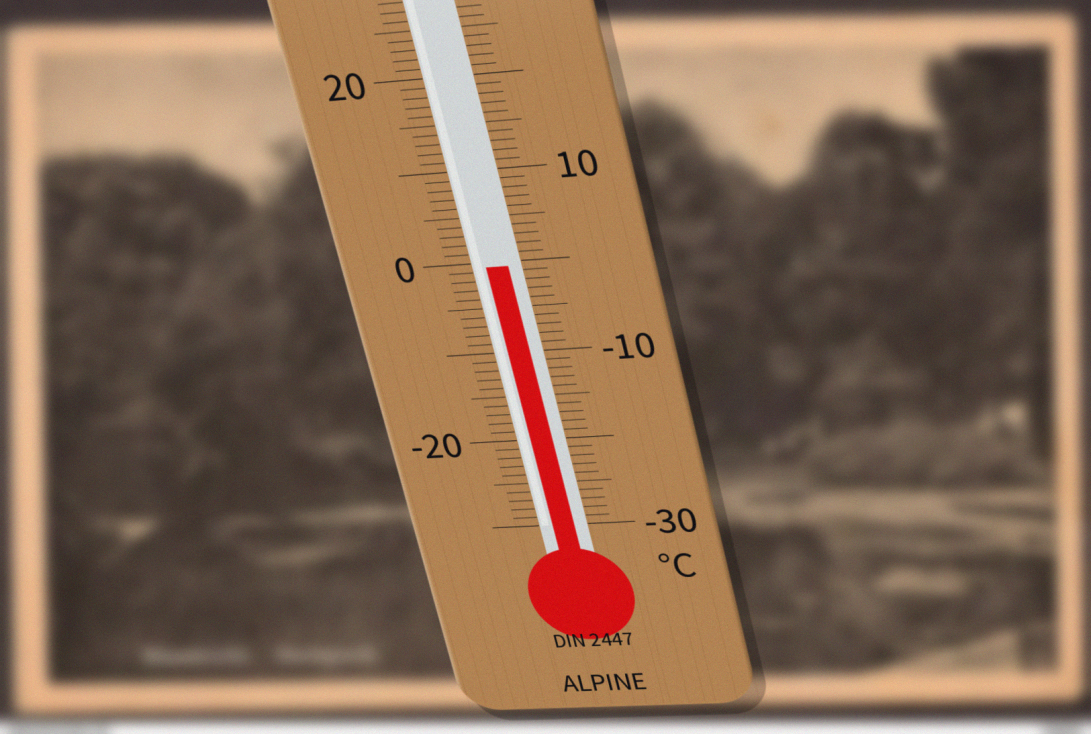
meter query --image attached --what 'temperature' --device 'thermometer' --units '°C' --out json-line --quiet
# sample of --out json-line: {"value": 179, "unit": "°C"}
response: {"value": -0.5, "unit": "°C"}
